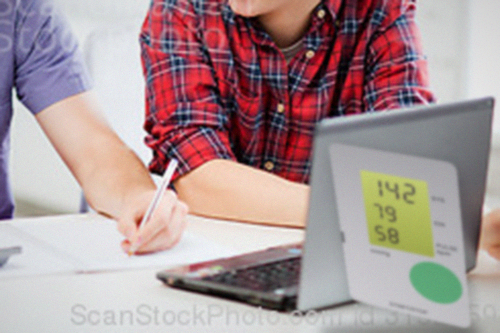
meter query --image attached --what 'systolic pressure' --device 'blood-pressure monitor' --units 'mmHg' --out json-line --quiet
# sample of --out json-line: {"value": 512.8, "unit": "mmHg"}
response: {"value": 142, "unit": "mmHg"}
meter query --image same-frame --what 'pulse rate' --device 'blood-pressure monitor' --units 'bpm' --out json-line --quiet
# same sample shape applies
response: {"value": 58, "unit": "bpm"}
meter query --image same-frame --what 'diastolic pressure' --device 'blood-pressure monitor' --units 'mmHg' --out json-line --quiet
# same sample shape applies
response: {"value": 79, "unit": "mmHg"}
